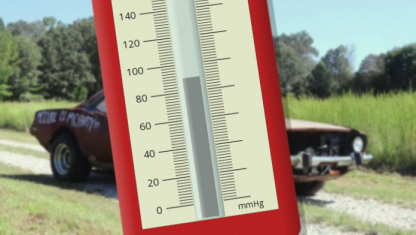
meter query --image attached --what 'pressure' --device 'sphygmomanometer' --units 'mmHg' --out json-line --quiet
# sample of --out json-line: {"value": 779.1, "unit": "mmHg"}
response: {"value": 90, "unit": "mmHg"}
